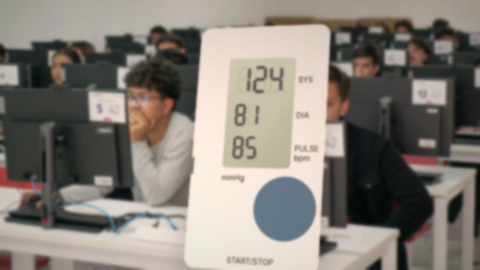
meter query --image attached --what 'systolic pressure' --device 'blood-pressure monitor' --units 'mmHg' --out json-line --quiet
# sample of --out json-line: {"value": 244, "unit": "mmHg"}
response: {"value": 124, "unit": "mmHg"}
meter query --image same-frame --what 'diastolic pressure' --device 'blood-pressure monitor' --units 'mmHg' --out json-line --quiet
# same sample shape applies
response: {"value": 81, "unit": "mmHg"}
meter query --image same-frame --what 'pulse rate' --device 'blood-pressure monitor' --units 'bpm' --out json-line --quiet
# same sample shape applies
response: {"value": 85, "unit": "bpm"}
